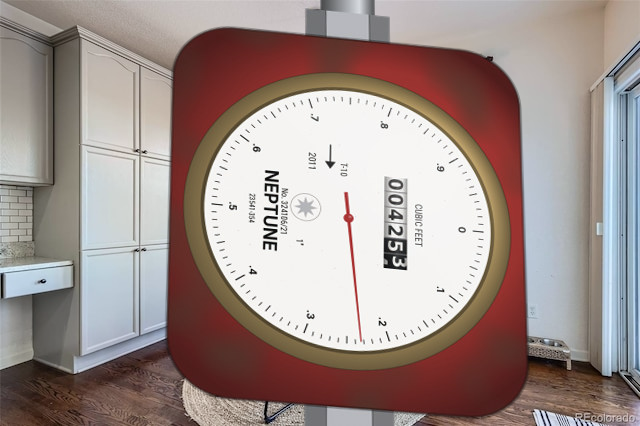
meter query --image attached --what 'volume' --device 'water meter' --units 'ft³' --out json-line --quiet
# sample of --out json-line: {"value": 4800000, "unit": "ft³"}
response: {"value": 4253.23, "unit": "ft³"}
